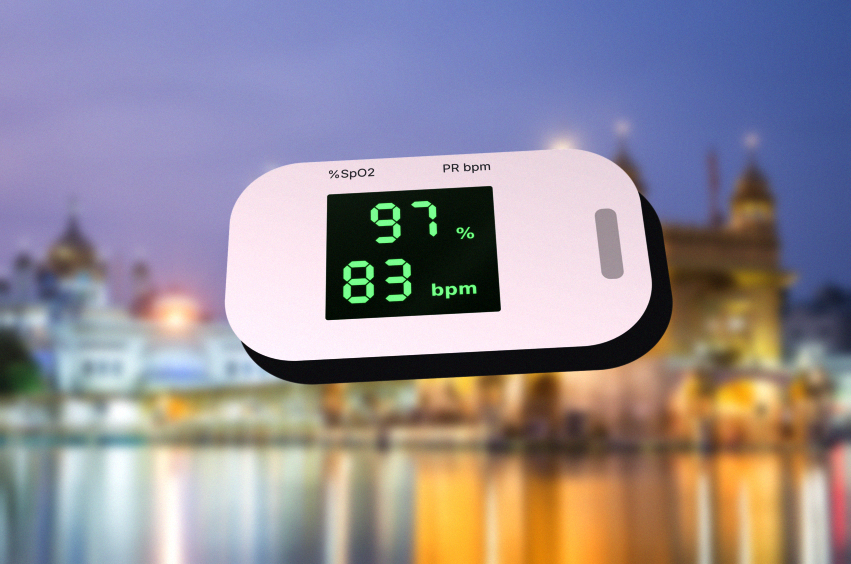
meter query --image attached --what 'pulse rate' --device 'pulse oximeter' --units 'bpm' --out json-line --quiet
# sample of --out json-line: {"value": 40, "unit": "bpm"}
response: {"value": 83, "unit": "bpm"}
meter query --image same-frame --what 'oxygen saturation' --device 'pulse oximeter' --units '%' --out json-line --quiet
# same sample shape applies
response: {"value": 97, "unit": "%"}
